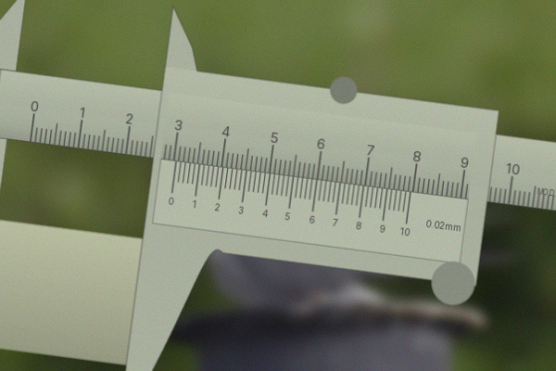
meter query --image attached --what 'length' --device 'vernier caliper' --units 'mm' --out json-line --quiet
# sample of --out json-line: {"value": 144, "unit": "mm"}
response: {"value": 30.5, "unit": "mm"}
